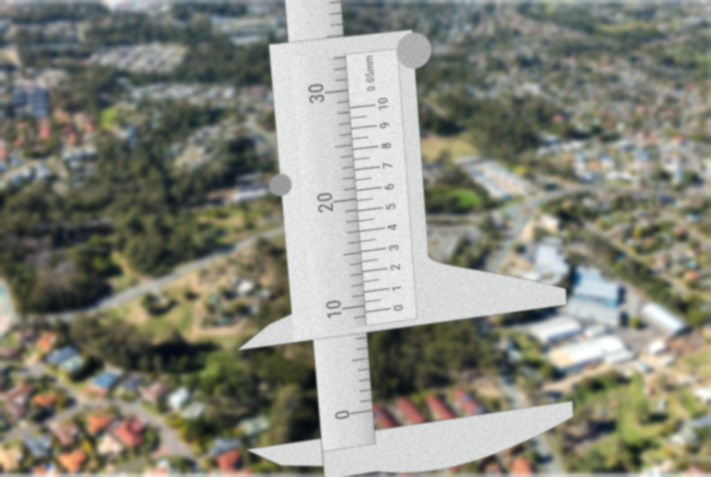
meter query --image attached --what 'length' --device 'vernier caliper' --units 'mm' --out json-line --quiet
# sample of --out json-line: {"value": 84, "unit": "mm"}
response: {"value": 9.4, "unit": "mm"}
